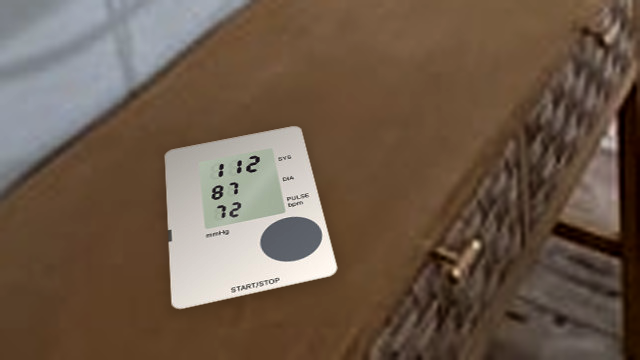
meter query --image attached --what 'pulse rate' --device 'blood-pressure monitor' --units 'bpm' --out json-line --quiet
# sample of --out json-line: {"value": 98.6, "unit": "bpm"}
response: {"value": 72, "unit": "bpm"}
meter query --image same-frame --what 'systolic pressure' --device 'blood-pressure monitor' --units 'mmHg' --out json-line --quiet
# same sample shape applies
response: {"value": 112, "unit": "mmHg"}
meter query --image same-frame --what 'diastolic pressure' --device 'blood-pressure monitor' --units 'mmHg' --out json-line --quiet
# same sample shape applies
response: {"value": 87, "unit": "mmHg"}
